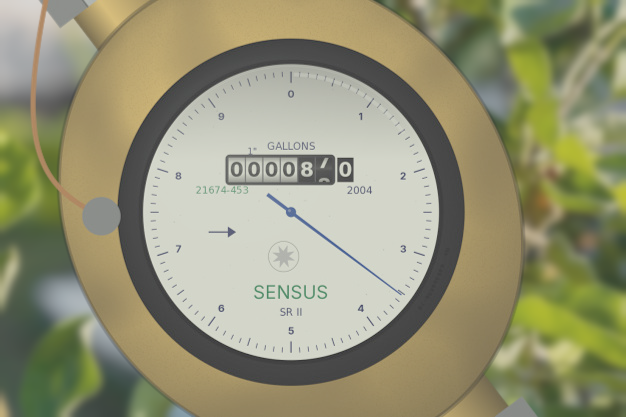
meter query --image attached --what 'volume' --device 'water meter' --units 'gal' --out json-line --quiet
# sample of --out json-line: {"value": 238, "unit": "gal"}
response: {"value": 873.5, "unit": "gal"}
